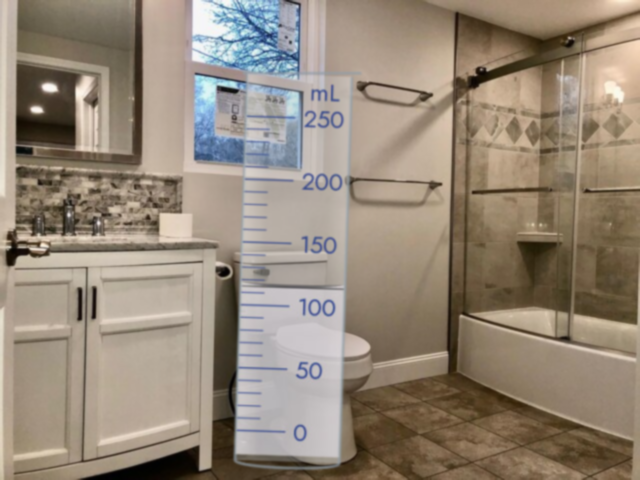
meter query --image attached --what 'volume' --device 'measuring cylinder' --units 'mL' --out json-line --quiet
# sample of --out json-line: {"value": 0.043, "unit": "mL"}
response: {"value": 115, "unit": "mL"}
